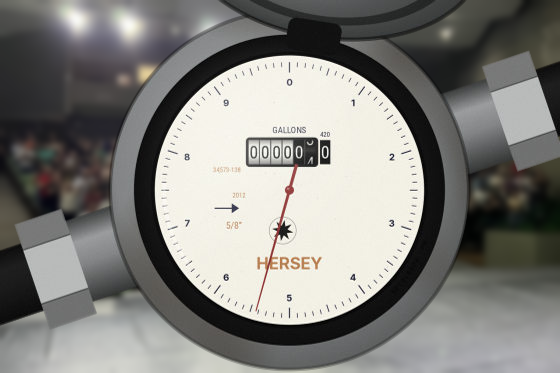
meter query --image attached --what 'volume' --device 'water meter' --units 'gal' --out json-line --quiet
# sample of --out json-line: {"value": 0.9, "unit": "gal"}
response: {"value": 35.4, "unit": "gal"}
